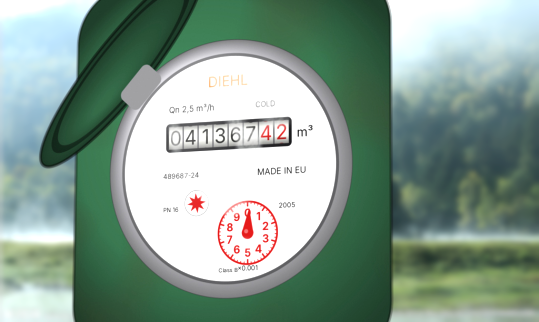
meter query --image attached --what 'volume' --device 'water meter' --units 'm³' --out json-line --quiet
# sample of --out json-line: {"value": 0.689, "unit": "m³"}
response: {"value": 41367.420, "unit": "m³"}
